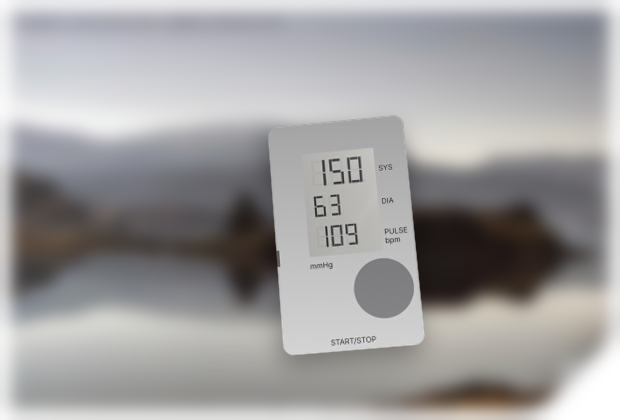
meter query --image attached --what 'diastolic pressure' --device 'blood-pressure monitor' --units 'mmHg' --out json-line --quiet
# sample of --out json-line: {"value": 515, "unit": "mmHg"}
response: {"value": 63, "unit": "mmHg"}
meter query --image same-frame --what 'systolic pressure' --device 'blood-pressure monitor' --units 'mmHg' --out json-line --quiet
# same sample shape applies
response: {"value": 150, "unit": "mmHg"}
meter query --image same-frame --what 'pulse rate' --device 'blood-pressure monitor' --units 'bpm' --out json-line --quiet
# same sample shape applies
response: {"value": 109, "unit": "bpm"}
